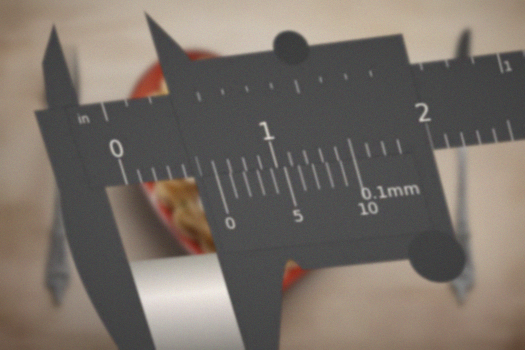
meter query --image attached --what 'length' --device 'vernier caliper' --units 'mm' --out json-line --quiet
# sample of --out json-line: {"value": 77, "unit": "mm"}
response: {"value": 6.0, "unit": "mm"}
